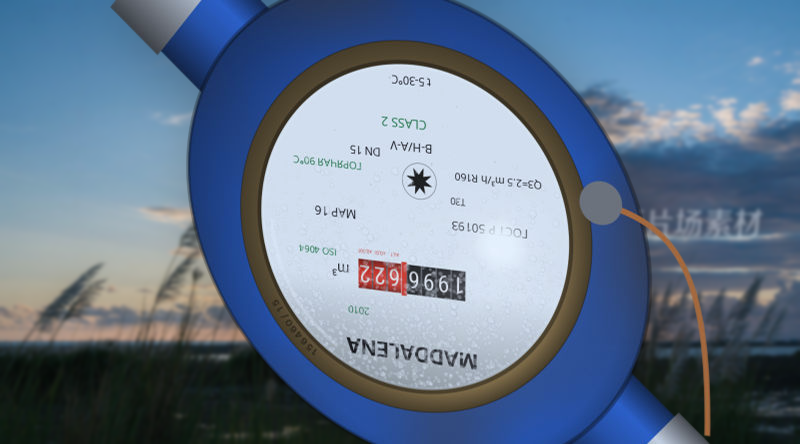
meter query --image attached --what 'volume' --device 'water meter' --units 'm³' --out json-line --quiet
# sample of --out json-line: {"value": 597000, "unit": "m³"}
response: {"value": 1996.622, "unit": "m³"}
